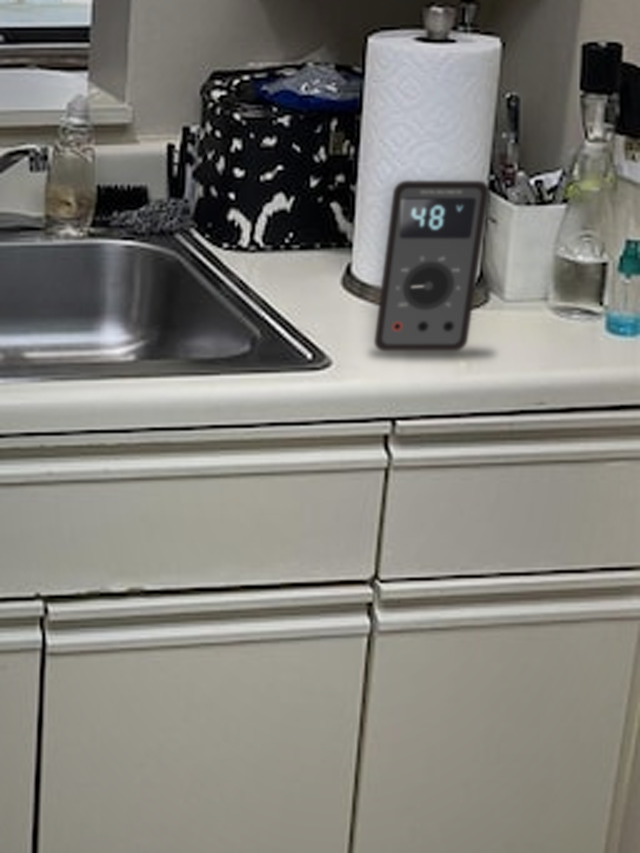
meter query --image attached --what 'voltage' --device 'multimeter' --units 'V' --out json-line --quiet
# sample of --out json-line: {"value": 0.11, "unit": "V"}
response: {"value": 48, "unit": "V"}
